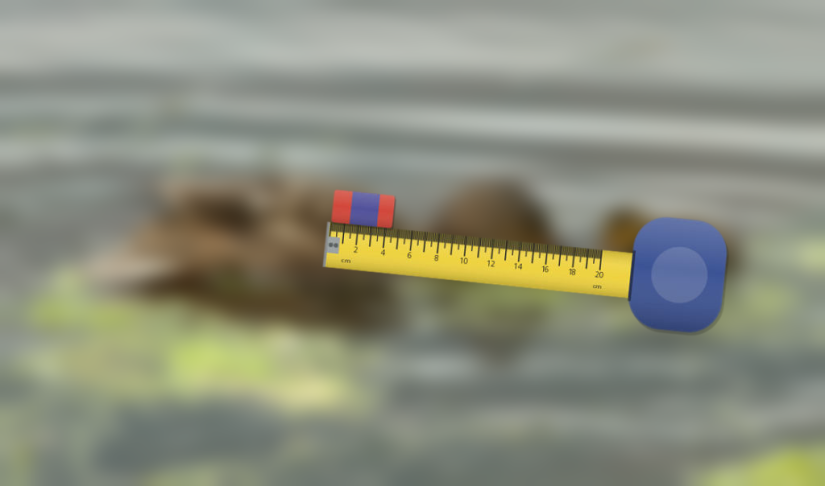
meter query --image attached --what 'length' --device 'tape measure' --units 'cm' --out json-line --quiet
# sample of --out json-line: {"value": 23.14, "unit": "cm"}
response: {"value": 4.5, "unit": "cm"}
